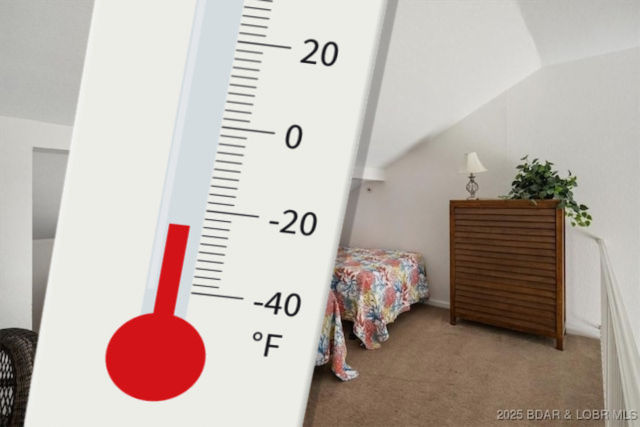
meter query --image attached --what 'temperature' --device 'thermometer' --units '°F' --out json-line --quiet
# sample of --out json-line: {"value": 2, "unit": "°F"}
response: {"value": -24, "unit": "°F"}
